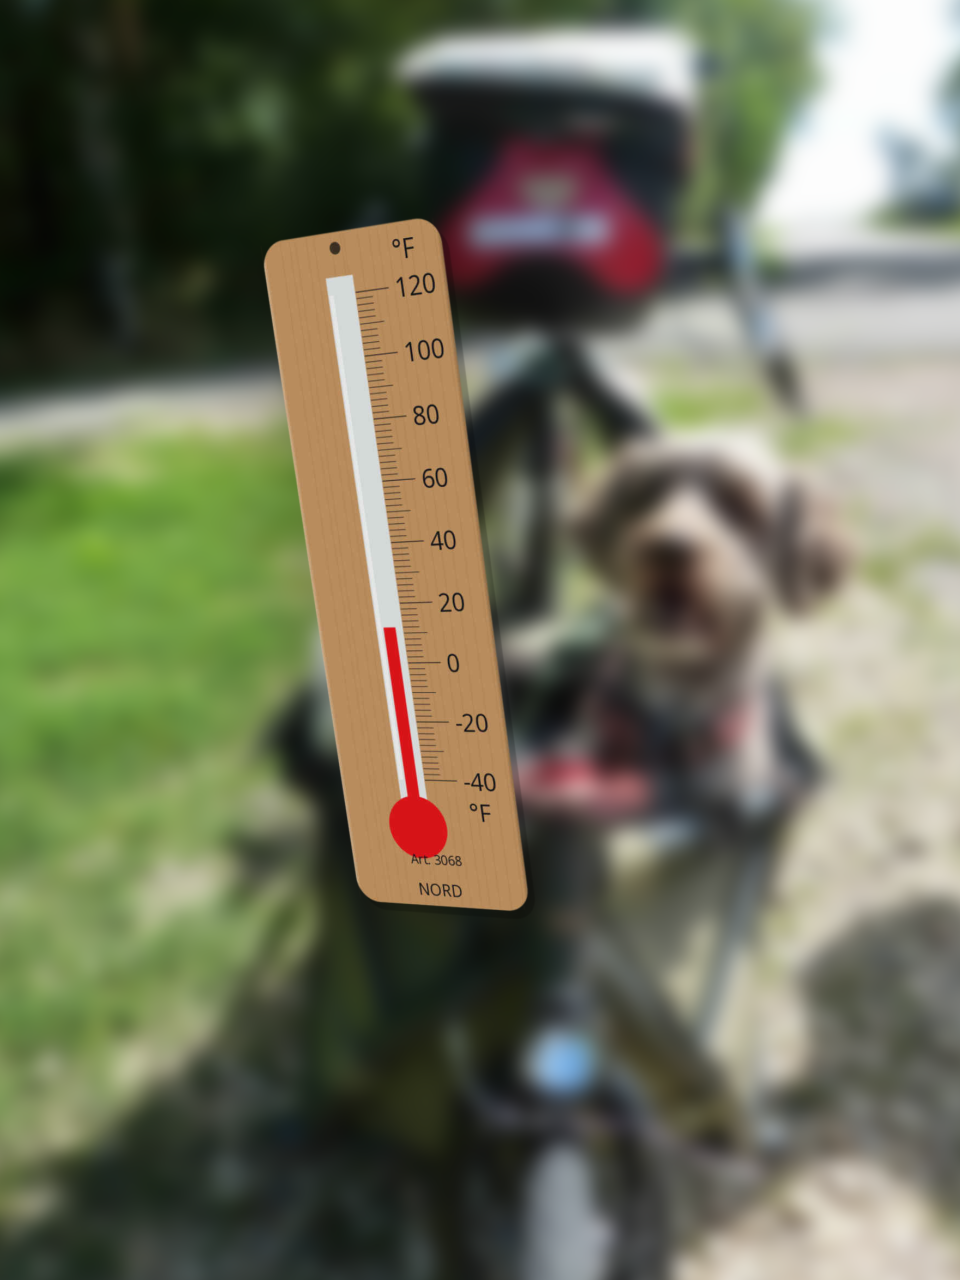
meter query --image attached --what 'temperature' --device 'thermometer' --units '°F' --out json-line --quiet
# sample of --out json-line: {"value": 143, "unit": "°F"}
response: {"value": 12, "unit": "°F"}
